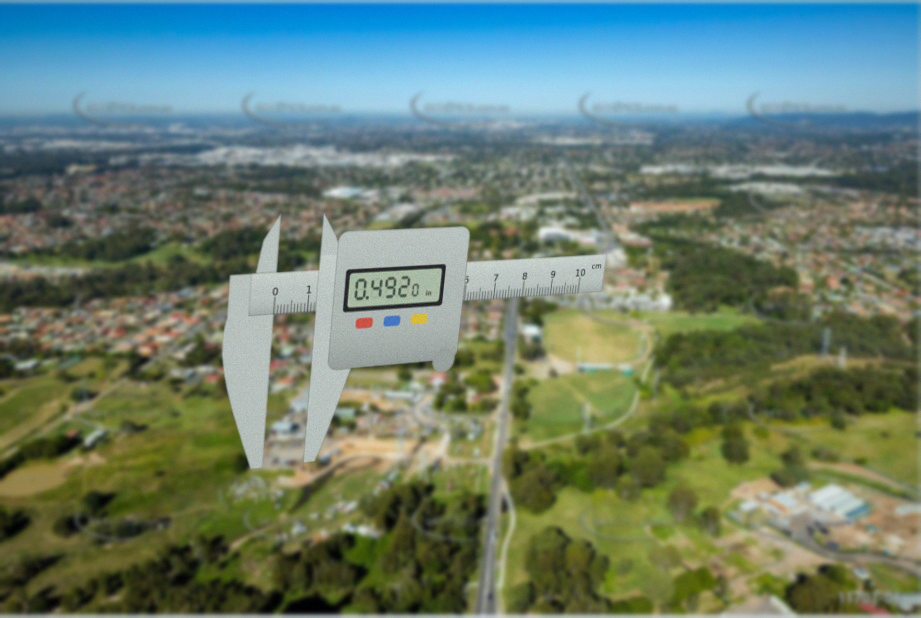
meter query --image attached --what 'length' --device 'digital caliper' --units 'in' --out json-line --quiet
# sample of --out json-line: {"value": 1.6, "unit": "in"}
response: {"value": 0.4920, "unit": "in"}
